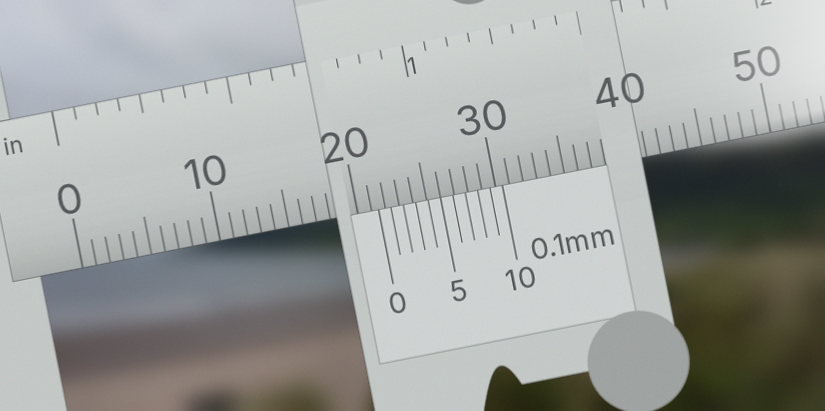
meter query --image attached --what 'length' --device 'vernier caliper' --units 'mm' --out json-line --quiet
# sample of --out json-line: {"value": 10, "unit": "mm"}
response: {"value": 21.5, "unit": "mm"}
